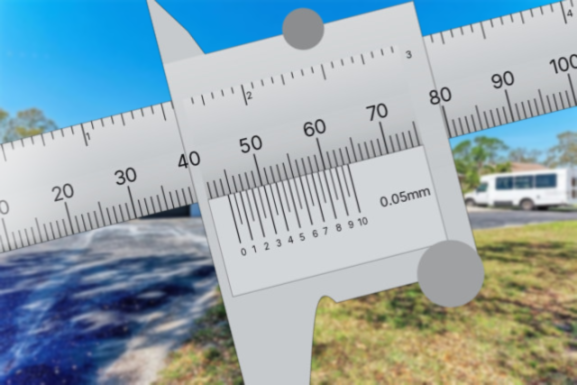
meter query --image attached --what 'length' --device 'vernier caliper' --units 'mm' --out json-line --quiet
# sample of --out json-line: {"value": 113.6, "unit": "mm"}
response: {"value": 44.6, "unit": "mm"}
